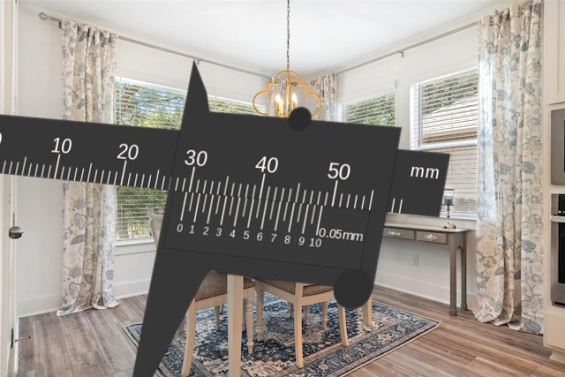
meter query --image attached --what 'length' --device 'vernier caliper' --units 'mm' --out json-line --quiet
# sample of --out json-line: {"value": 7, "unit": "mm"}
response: {"value": 29.6, "unit": "mm"}
